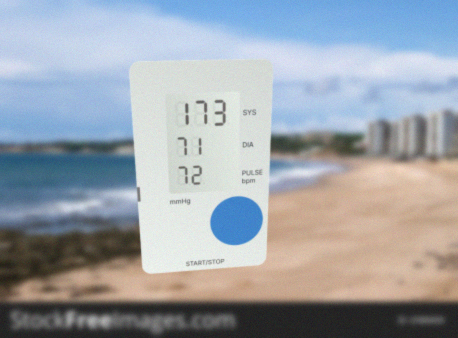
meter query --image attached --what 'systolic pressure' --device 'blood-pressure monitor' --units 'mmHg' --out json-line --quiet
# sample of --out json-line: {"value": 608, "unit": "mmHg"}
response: {"value": 173, "unit": "mmHg"}
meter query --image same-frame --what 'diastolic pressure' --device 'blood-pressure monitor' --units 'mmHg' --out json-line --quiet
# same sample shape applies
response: {"value": 71, "unit": "mmHg"}
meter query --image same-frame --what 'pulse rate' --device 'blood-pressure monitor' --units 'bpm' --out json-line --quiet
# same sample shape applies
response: {"value": 72, "unit": "bpm"}
